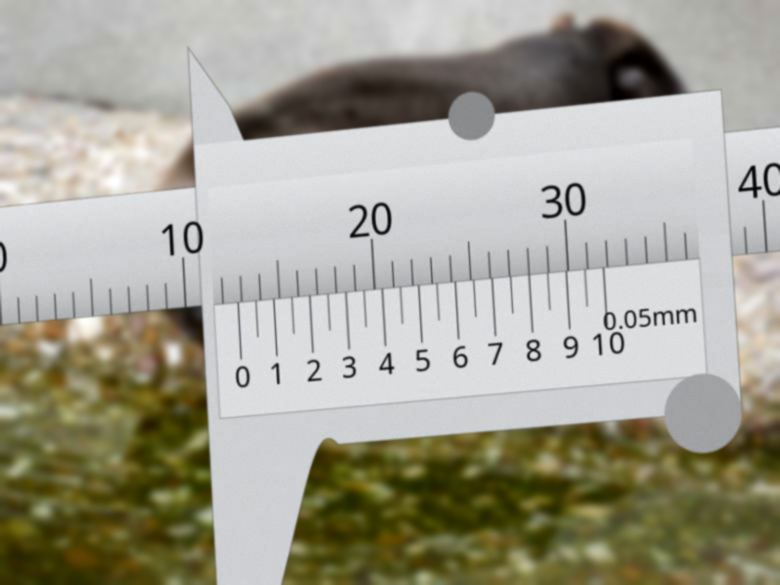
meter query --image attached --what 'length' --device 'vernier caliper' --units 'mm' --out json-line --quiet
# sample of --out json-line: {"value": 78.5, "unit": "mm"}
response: {"value": 12.8, "unit": "mm"}
